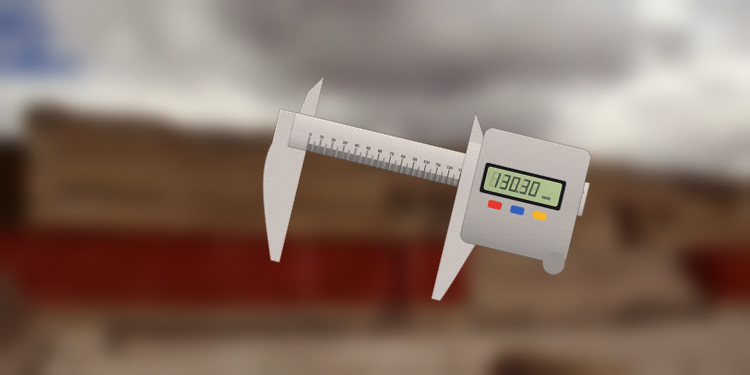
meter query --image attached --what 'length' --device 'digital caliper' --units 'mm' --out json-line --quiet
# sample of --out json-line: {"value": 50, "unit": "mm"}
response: {"value": 130.30, "unit": "mm"}
